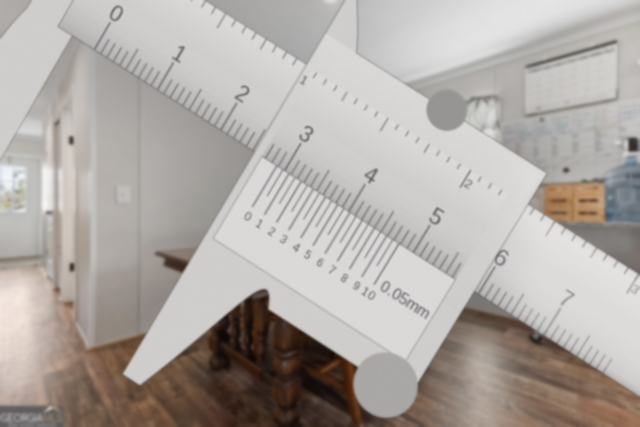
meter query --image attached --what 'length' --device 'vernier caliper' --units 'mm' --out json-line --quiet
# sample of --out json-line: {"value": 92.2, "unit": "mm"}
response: {"value": 28.8, "unit": "mm"}
